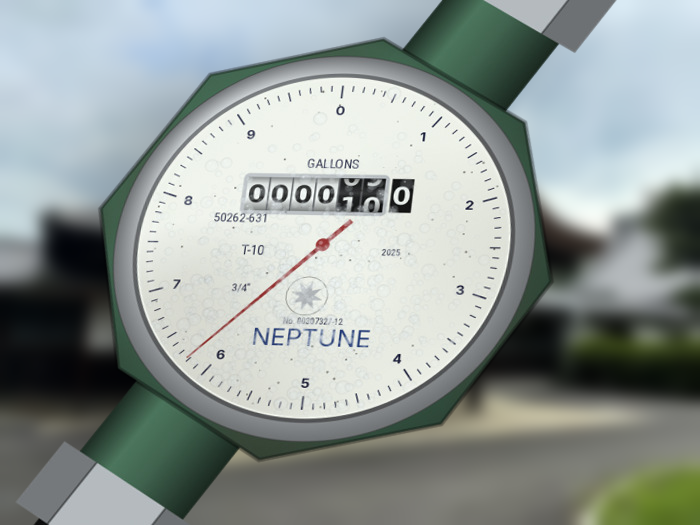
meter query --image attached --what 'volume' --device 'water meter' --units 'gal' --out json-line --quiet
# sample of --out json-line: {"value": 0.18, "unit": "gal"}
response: {"value": 96.2, "unit": "gal"}
